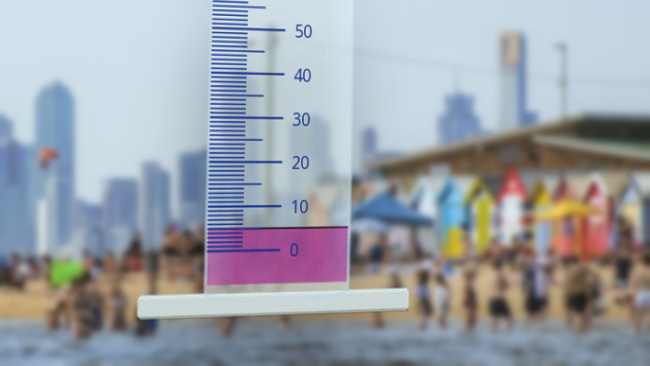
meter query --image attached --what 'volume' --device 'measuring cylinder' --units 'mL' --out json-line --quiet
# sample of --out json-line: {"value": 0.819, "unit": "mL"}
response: {"value": 5, "unit": "mL"}
